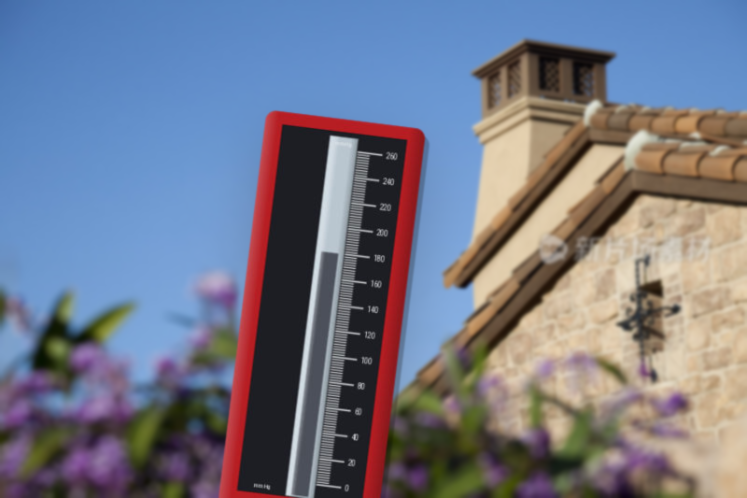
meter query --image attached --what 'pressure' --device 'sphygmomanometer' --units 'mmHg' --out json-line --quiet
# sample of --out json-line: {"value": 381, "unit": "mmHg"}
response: {"value": 180, "unit": "mmHg"}
